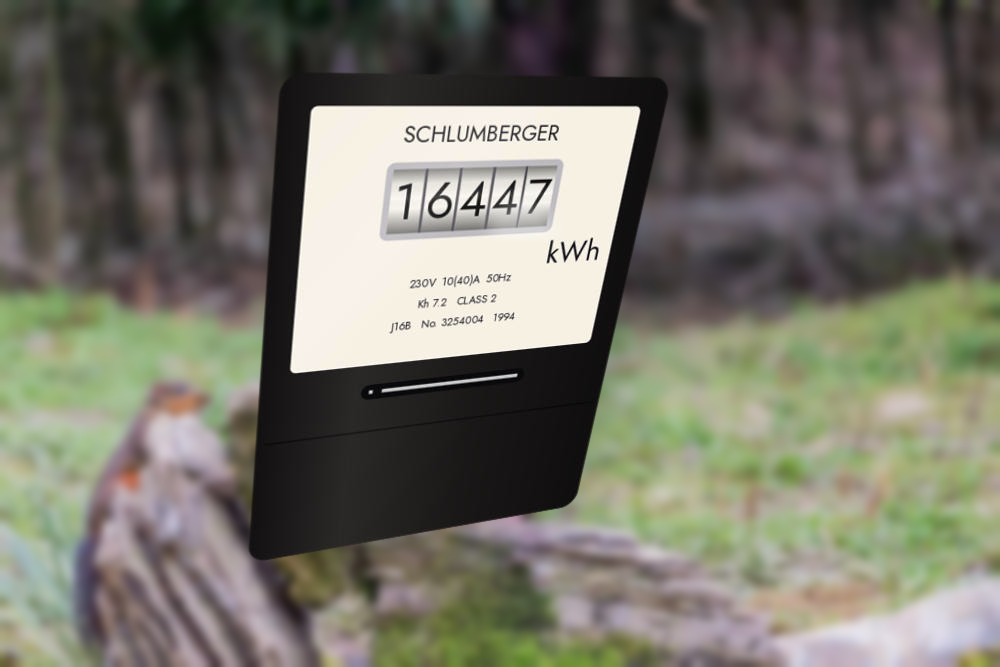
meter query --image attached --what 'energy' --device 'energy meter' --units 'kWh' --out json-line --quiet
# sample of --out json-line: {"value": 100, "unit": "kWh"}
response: {"value": 16447, "unit": "kWh"}
